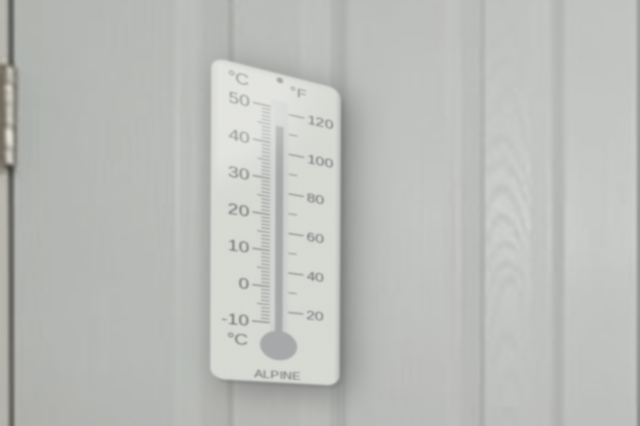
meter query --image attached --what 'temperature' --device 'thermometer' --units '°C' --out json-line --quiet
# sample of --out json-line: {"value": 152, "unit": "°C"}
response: {"value": 45, "unit": "°C"}
